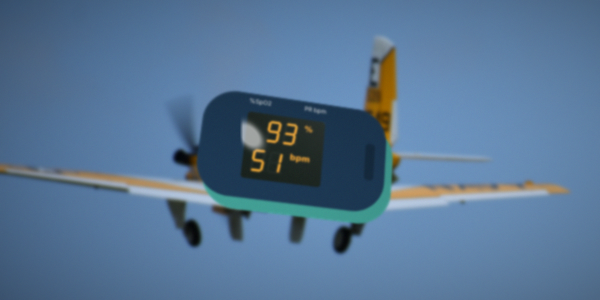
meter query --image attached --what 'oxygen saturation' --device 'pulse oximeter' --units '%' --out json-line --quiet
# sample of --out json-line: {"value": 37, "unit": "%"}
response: {"value": 93, "unit": "%"}
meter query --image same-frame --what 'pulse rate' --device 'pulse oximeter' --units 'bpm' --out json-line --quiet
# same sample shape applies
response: {"value": 51, "unit": "bpm"}
